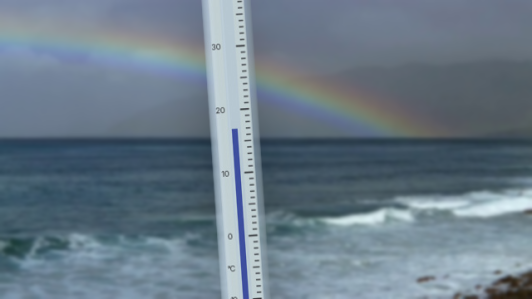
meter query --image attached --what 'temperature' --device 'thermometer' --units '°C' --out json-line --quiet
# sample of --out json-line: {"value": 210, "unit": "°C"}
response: {"value": 17, "unit": "°C"}
